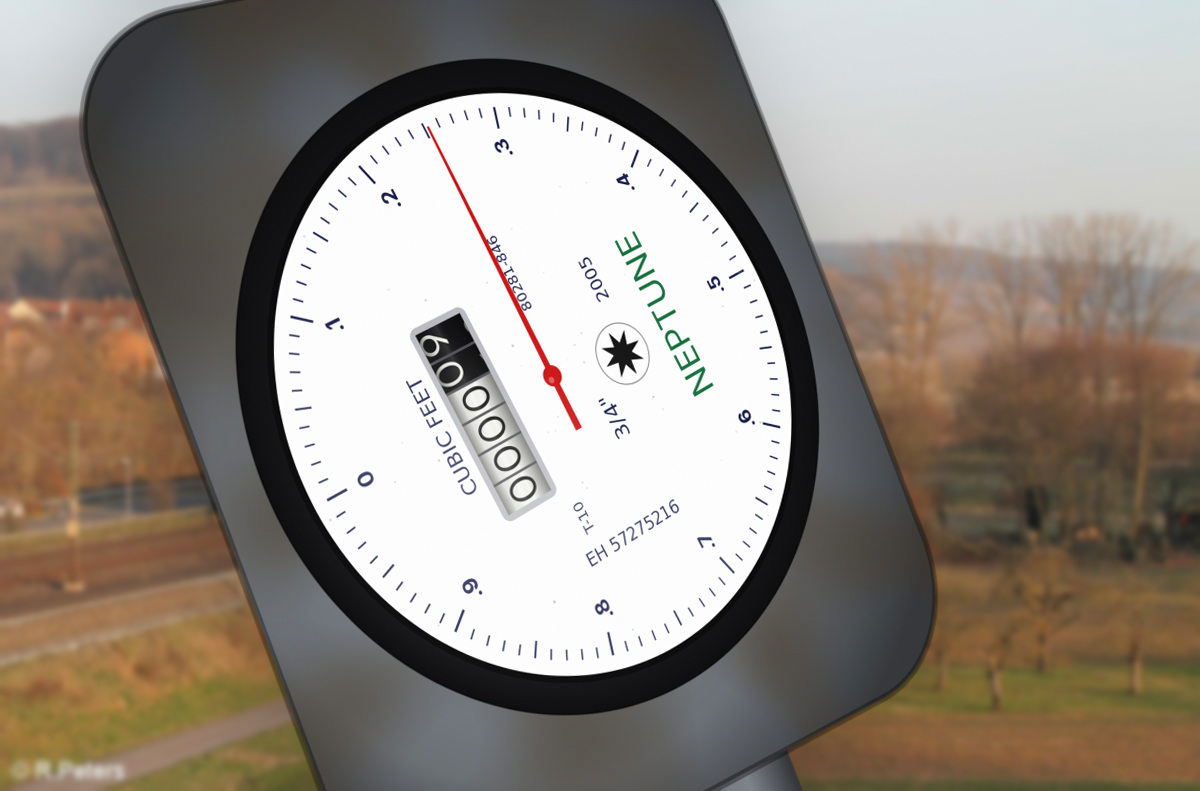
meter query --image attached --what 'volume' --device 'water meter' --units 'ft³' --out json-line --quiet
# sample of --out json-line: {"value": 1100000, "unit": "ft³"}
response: {"value": 9.25, "unit": "ft³"}
